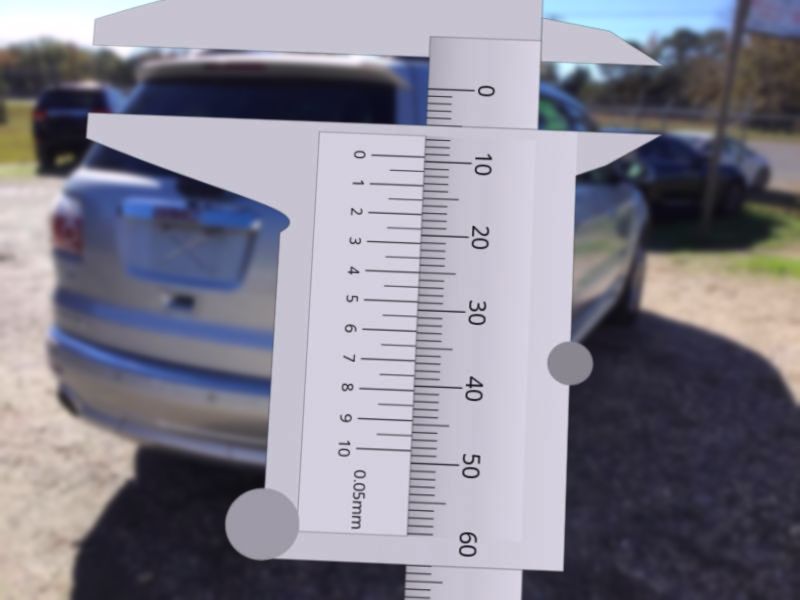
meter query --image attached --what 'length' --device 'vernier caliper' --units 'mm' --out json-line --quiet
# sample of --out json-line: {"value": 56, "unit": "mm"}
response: {"value": 9.4, "unit": "mm"}
